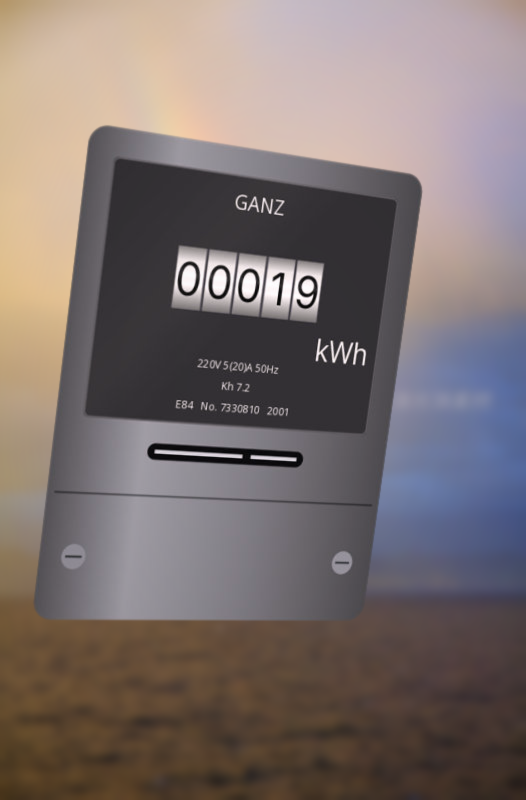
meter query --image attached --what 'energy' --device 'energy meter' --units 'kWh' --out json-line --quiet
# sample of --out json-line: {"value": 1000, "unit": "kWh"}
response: {"value": 19, "unit": "kWh"}
